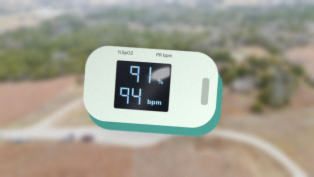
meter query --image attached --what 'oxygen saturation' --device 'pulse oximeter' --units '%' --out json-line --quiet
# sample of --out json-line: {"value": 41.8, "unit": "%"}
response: {"value": 91, "unit": "%"}
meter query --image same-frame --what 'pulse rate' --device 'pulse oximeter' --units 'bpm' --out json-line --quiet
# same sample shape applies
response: {"value": 94, "unit": "bpm"}
